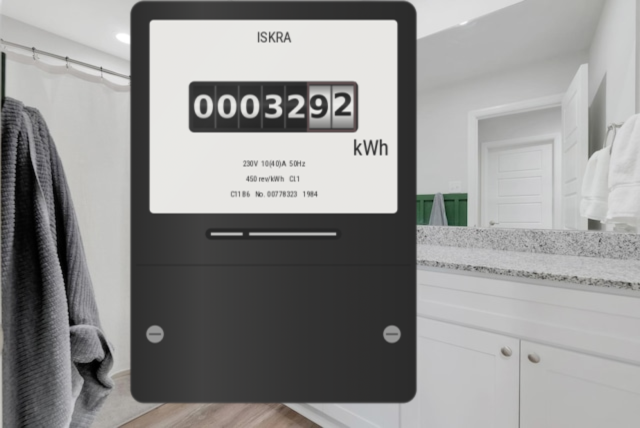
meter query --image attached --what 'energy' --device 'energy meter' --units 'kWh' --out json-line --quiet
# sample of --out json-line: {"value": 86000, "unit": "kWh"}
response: {"value": 32.92, "unit": "kWh"}
